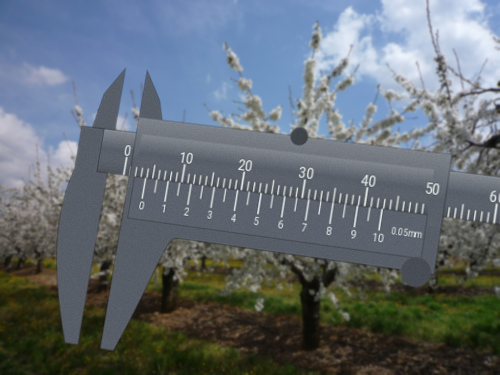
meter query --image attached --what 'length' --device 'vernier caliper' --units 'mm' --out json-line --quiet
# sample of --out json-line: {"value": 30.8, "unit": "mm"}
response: {"value": 3.8, "unit": "mm"}
